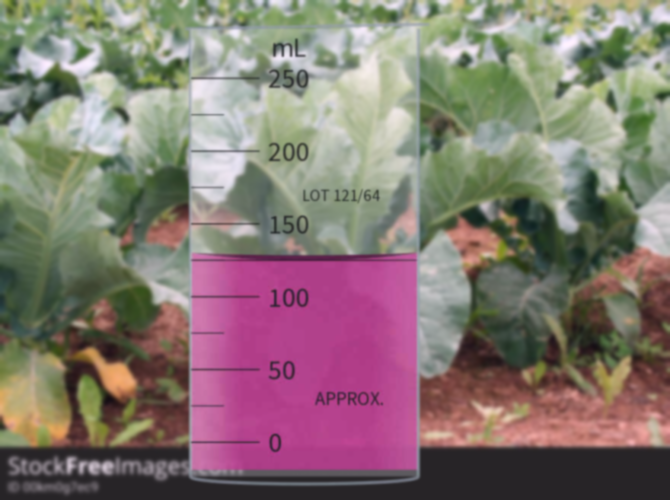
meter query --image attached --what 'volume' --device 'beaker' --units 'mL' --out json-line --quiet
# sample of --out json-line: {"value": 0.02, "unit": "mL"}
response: {"value": 125, "unit": "mL"}
